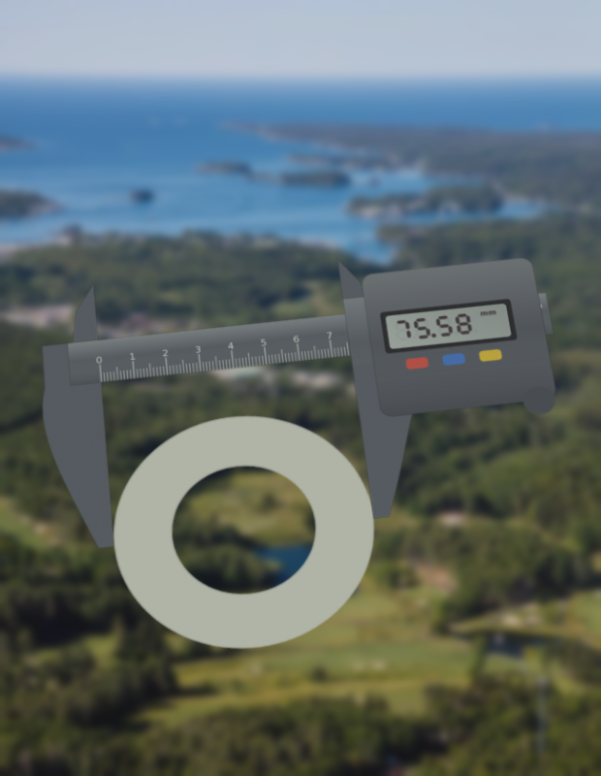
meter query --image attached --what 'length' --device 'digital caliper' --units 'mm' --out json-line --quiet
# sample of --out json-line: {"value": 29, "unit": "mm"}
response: {"value": 75.58, "unit": "mm"}
